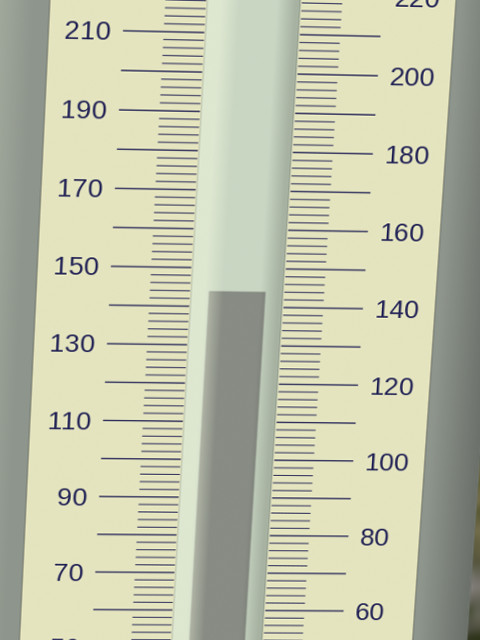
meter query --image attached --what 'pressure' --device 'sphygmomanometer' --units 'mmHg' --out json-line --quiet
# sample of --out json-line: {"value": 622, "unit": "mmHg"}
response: {"value": 144, "unit": "mmHg"}
